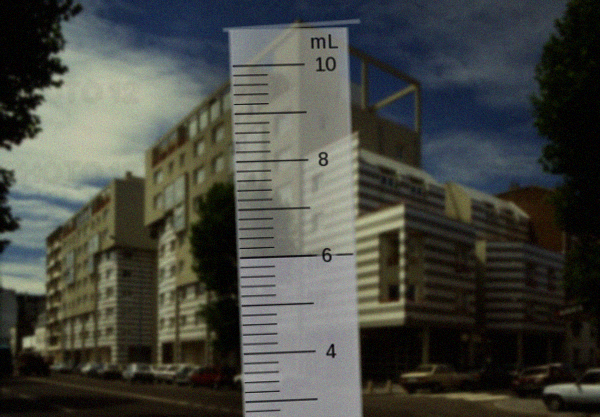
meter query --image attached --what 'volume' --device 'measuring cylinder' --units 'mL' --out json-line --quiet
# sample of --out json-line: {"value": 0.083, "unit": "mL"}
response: {"value": 6, "unit": "mL"}
